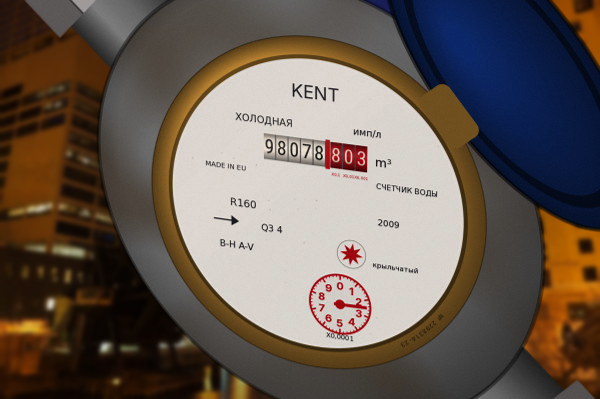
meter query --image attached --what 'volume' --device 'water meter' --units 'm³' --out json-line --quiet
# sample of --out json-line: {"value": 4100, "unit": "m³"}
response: {"value": 98078.8032, "unit": "m³"}
